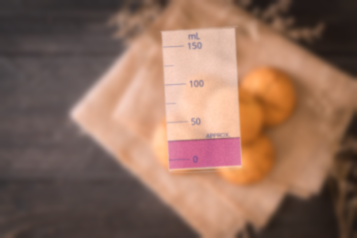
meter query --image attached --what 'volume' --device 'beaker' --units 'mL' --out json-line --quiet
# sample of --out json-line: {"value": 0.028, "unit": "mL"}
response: {"value": 25, "unit": "mL"}
